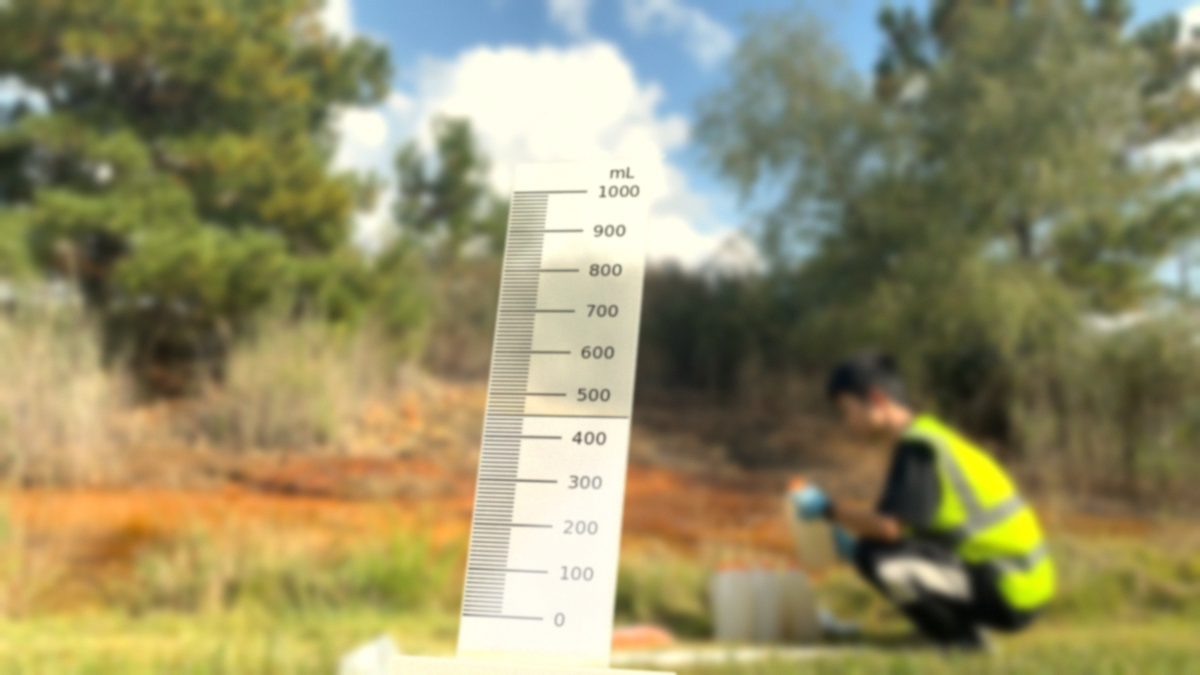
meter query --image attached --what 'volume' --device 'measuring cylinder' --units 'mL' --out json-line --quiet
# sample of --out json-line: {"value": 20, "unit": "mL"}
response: {"value": 450, "unit": "mL"}
